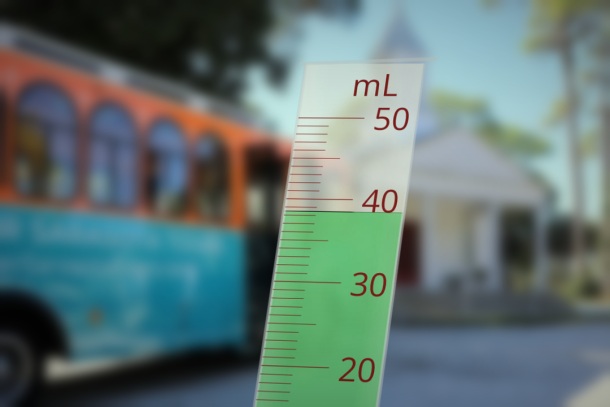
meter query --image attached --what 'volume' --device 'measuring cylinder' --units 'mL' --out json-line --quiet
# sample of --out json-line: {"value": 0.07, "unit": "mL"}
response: {"value": 38.5, "unit": "mL"}
